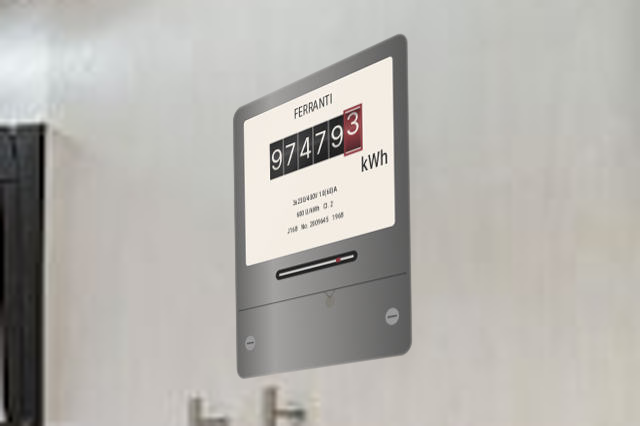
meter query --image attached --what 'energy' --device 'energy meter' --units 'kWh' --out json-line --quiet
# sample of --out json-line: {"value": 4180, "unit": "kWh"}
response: {"value": 97479.3, "unit": "kWh"}
